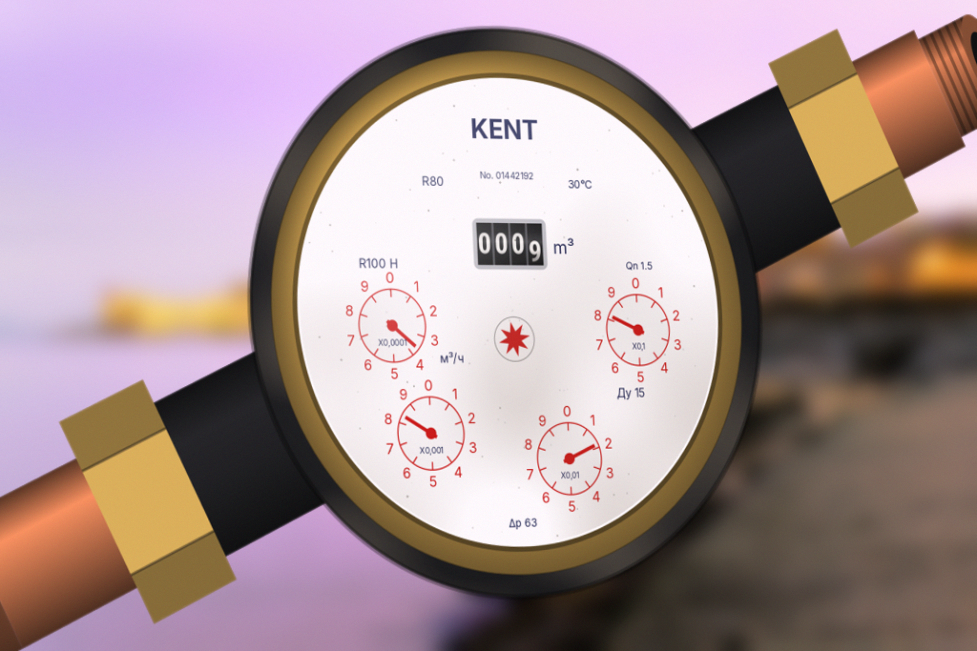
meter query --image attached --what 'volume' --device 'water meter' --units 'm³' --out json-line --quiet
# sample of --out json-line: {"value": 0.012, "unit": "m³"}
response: {"value": 8.8183, "unit": "m³"}
